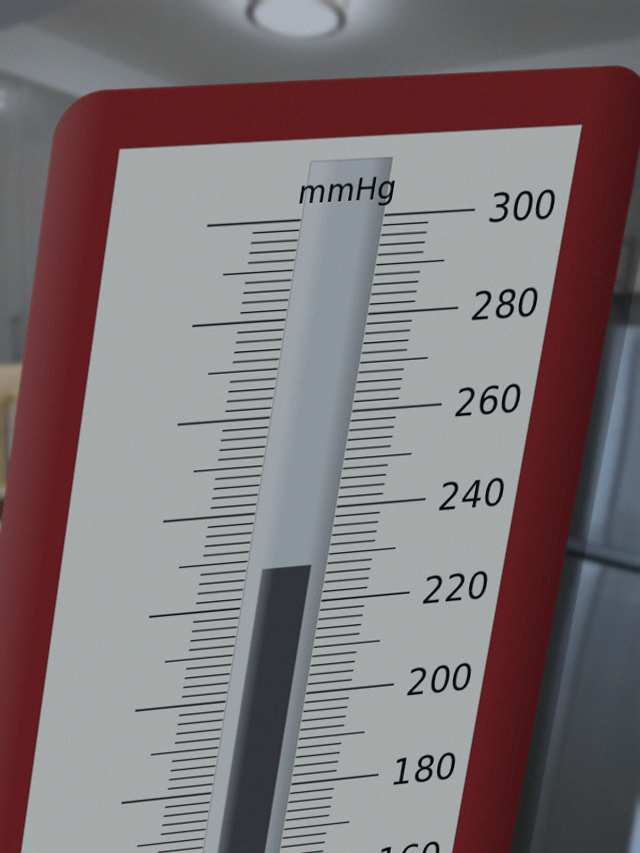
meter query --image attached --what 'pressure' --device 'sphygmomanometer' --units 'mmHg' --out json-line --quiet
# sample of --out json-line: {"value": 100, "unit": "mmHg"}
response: {"value": 228, "unit": "mmHg"}
